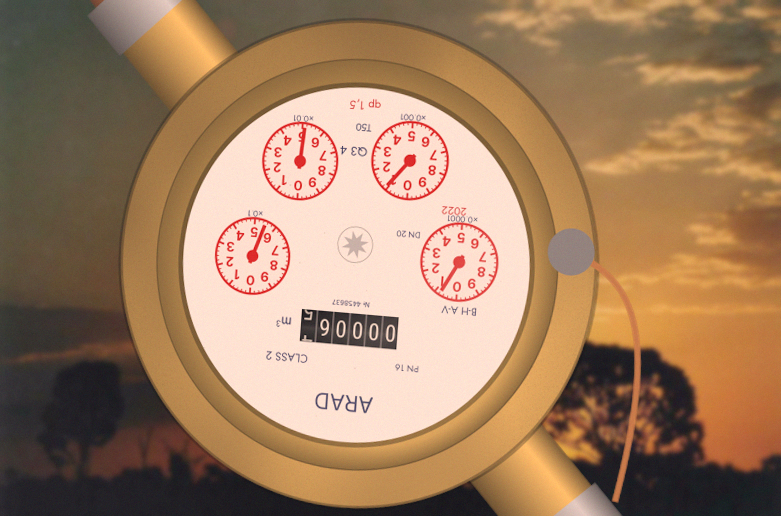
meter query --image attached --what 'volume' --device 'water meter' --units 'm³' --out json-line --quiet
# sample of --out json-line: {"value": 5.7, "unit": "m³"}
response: {"value": 64.5510, "unit": "m³"}
